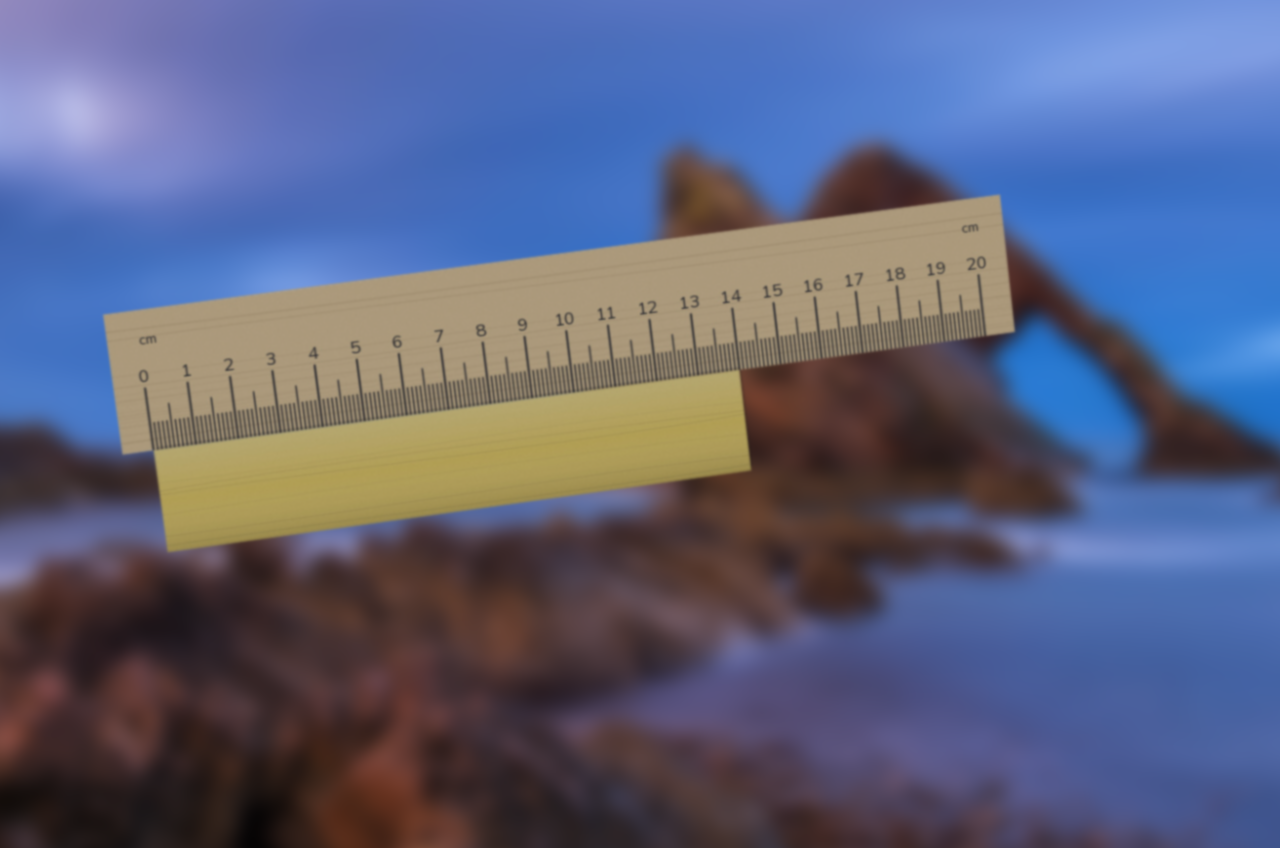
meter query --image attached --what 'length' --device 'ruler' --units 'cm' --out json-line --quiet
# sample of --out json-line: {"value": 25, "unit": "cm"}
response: {"value": 14, "unit": "cm"}
